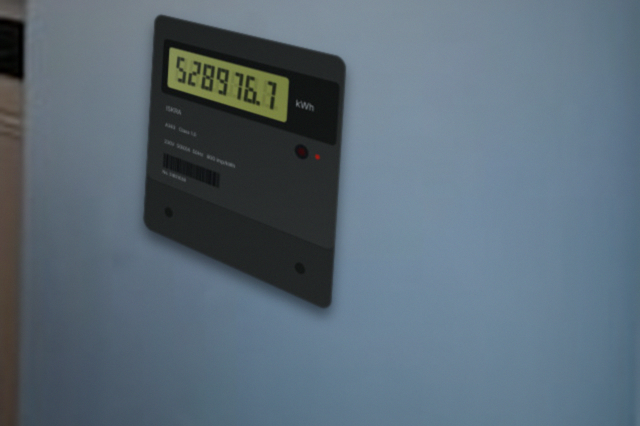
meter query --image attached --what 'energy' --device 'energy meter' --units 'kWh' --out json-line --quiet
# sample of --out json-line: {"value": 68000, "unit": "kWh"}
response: {"value": 528976.7, "unit": "kWh"}
